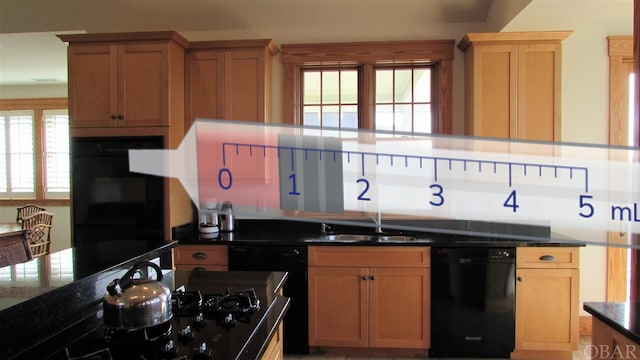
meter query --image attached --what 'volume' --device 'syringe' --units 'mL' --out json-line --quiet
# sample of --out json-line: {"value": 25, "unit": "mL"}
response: {"value": 0.8, "unit": "mL"}
